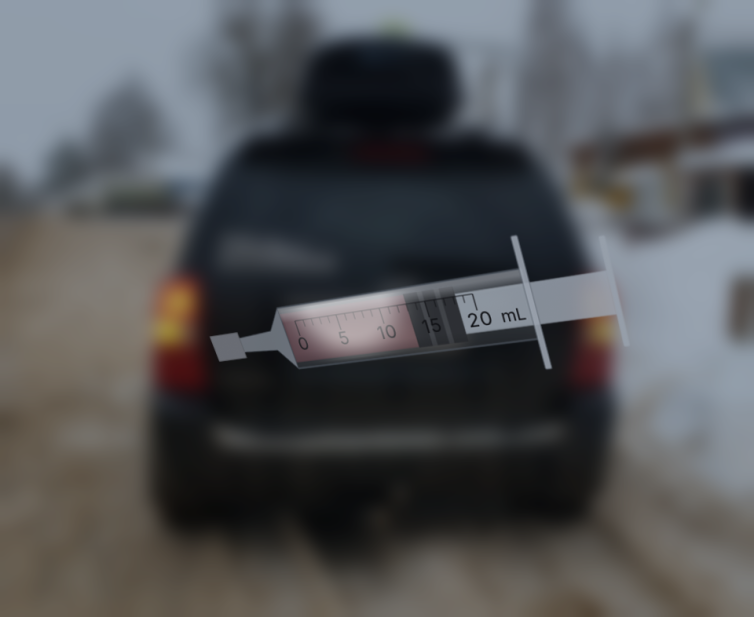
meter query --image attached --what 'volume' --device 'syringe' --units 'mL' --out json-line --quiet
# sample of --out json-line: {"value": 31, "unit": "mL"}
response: {"value": 13, "unit": "mL"}
